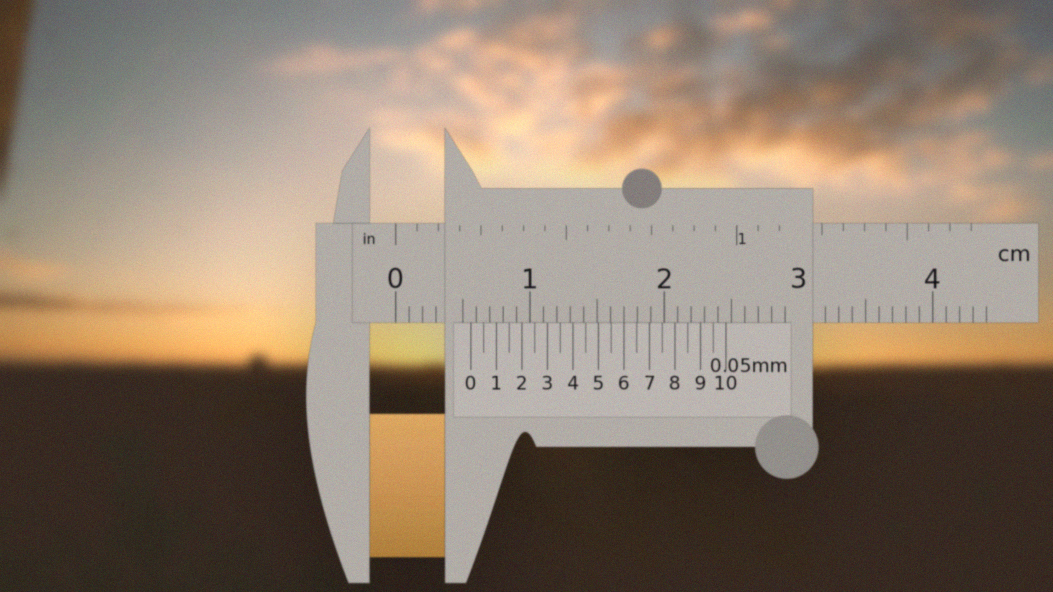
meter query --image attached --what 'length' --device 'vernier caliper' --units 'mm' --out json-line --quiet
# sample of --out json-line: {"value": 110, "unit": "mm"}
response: {"value": 5.6, "unit": "mm"}
